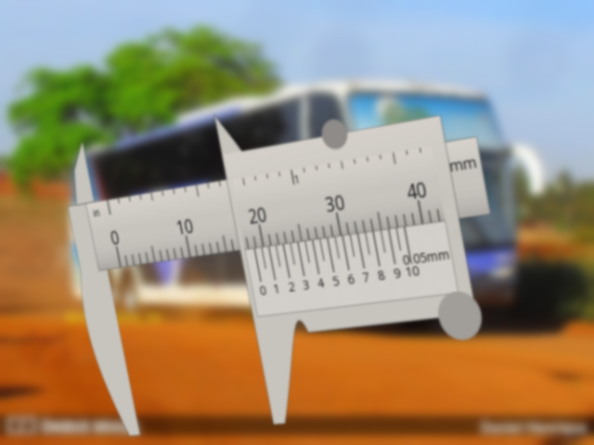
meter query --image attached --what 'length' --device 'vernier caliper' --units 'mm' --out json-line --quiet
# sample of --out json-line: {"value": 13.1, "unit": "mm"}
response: {"value": 18.8, "unit": "mm"}
